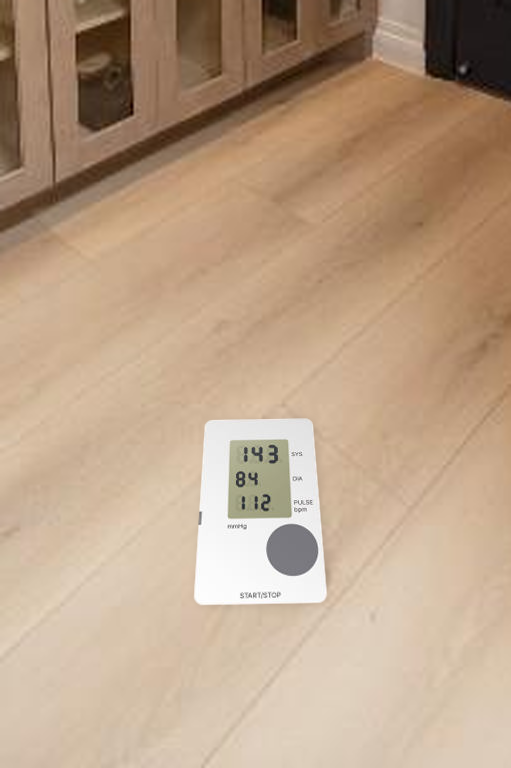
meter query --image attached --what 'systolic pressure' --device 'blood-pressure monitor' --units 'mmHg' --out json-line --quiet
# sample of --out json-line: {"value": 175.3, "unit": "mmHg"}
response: {"value": 143, "unit": "mmHg"}
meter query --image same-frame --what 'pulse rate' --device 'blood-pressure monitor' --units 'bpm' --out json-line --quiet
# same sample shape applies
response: {"value": 112, "unit": "bpm"}
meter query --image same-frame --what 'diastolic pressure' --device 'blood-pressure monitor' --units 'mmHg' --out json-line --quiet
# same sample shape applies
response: {"value": 84, "unit": "mmHg"}
